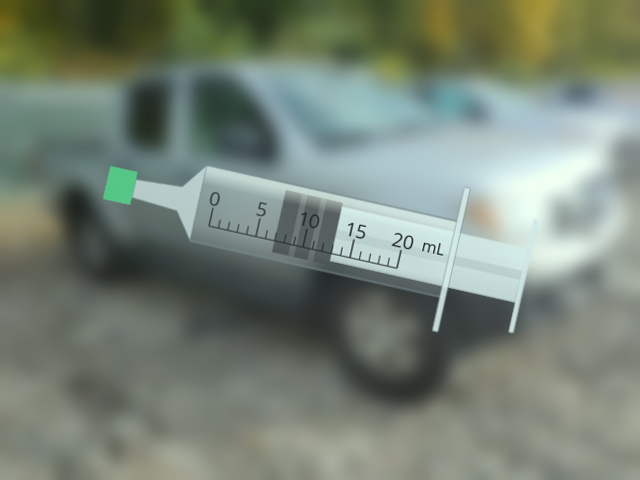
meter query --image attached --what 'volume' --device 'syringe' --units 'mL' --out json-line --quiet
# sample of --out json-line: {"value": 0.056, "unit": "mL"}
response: {"value": 7, "unit": "mL"}
